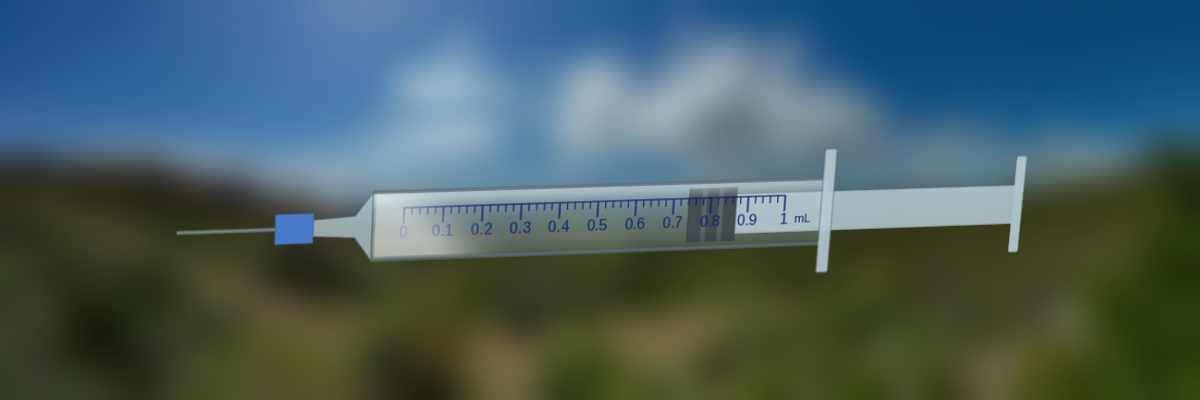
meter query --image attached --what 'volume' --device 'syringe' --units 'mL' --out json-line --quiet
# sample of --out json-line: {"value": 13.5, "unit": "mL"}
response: {"value": 0.74, "unit": "mL"}
